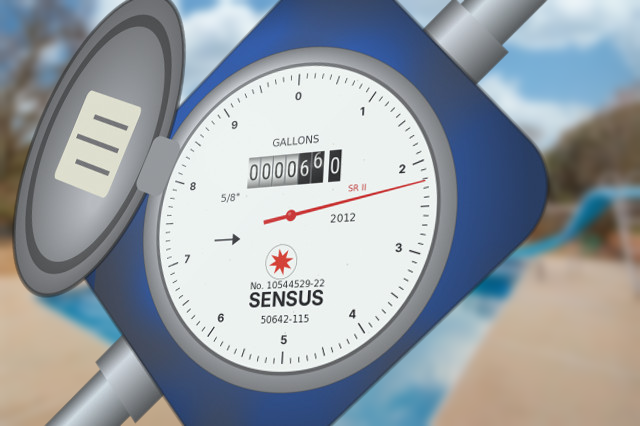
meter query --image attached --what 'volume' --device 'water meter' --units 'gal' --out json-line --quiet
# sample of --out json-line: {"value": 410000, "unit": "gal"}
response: {"value": 662.2, "unit": "gal"}
